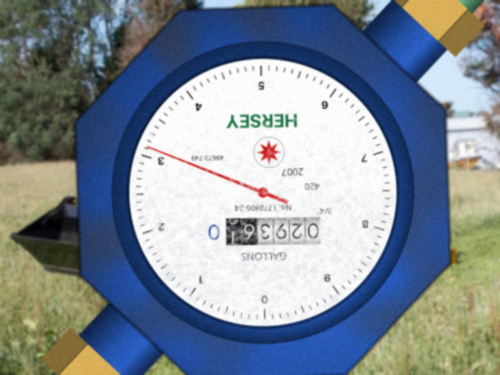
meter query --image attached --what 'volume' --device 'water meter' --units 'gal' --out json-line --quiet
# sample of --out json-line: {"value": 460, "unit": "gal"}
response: {"value": 293613.1, "unit": "gal"}
